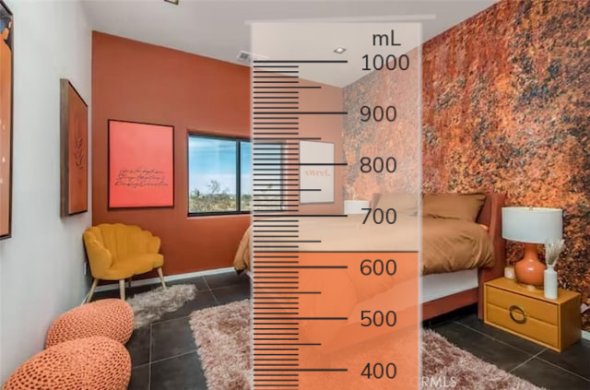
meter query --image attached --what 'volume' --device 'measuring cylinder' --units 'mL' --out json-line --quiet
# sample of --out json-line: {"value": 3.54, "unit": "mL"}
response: {"value": 630, "unit": "mL"}
